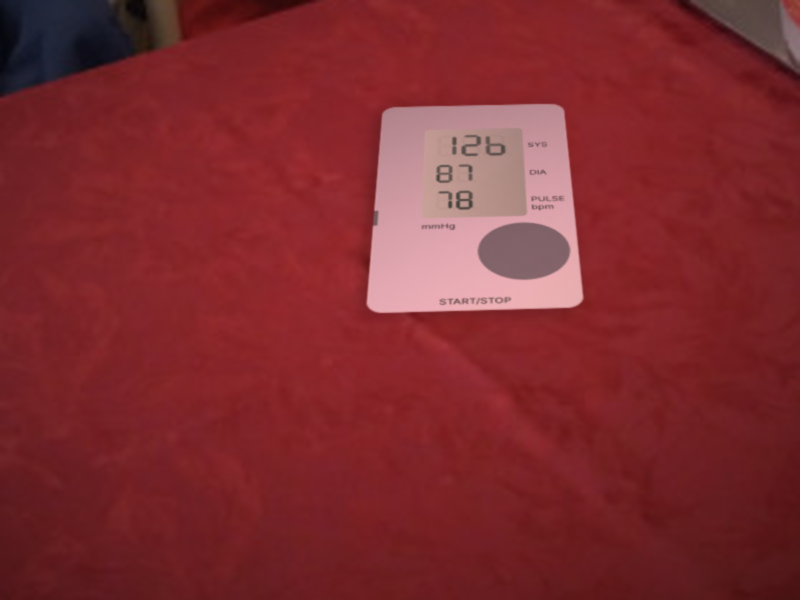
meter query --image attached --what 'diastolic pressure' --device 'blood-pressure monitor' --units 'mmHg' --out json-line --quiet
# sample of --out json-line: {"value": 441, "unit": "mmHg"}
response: {"value": 87, "unit": "mmHg"}
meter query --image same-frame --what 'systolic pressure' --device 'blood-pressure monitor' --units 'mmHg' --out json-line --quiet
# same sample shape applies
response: {"value": 126, "unit": "mmHg"}
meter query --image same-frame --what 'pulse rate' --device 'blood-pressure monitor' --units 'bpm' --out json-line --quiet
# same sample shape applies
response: {"value": 78, "unit": "bpm"}
